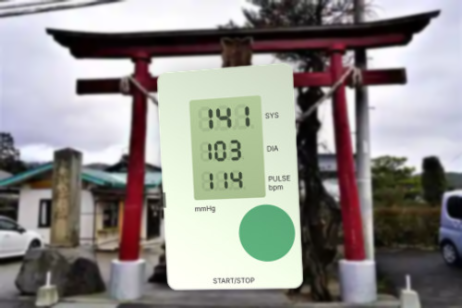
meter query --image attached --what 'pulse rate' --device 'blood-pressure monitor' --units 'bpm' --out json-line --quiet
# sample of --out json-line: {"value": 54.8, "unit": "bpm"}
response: {"value": 114, "unit": "bpm"}
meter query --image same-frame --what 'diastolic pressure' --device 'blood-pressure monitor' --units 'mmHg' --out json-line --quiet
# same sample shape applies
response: {"value": 103, "unit": "mmHg"}
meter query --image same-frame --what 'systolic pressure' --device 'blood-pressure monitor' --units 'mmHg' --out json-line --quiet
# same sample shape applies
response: {"value": 141, "unit": "mmHg"}
